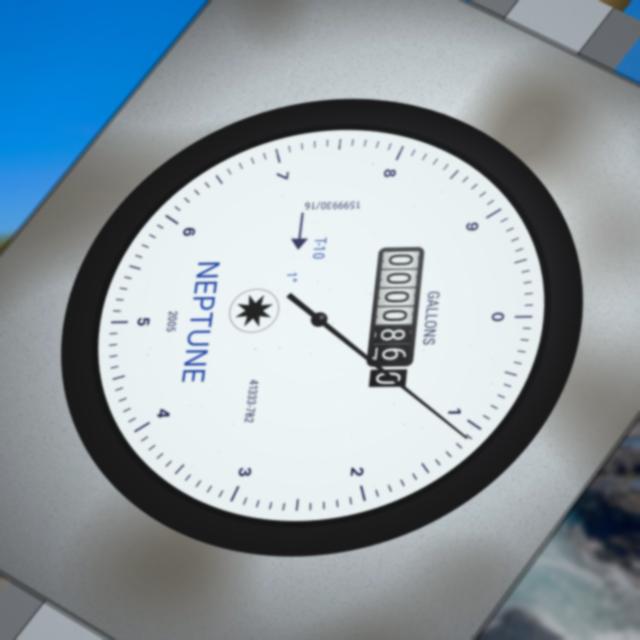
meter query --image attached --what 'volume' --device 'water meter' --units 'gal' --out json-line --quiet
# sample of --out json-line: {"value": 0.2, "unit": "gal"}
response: {"value": 861.1, "unit": "gal"}
